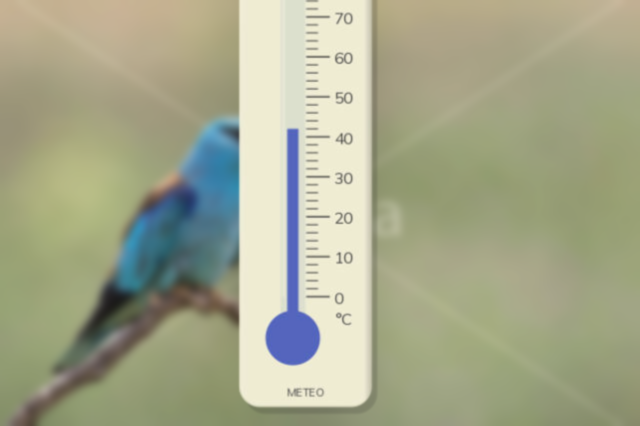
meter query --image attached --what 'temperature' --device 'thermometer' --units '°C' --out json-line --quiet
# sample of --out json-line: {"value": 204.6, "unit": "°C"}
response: {"value": 42, "unit": "°C"}
